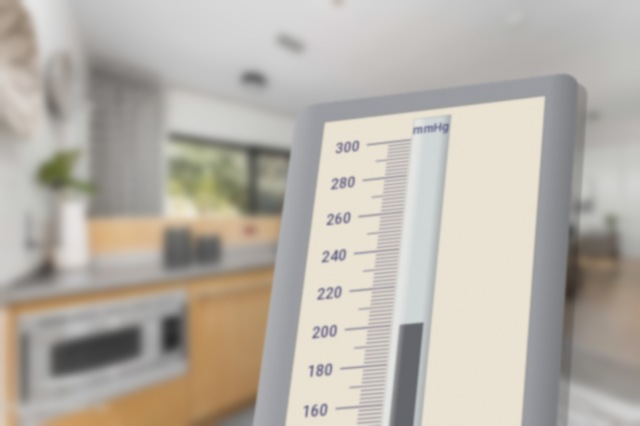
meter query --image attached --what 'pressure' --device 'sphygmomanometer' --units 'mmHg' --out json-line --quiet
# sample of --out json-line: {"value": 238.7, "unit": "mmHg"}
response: {"value": 200, "unit": "mmHg"}
